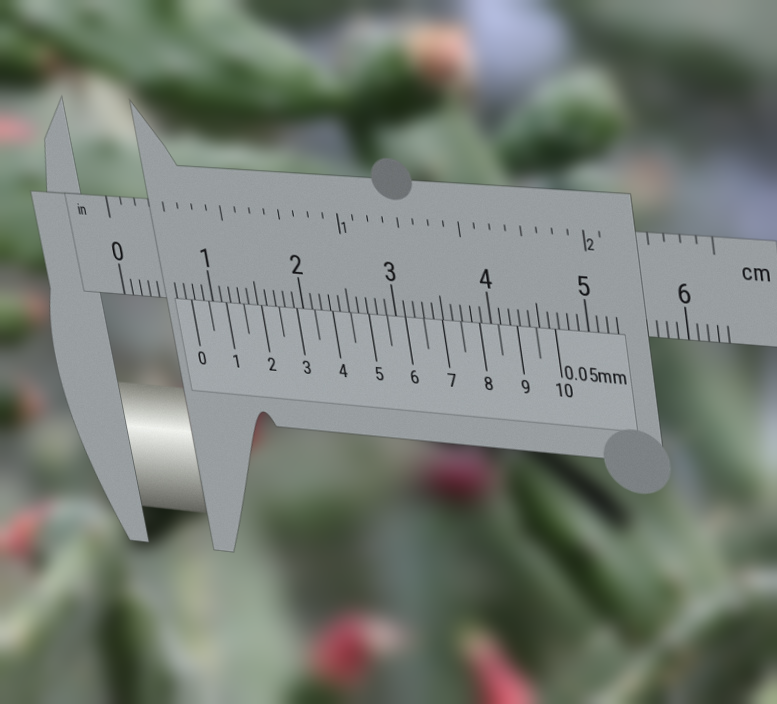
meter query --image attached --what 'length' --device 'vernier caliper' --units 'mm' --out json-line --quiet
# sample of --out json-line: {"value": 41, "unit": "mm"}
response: {"value": 7.6, "unit": "mm"}
